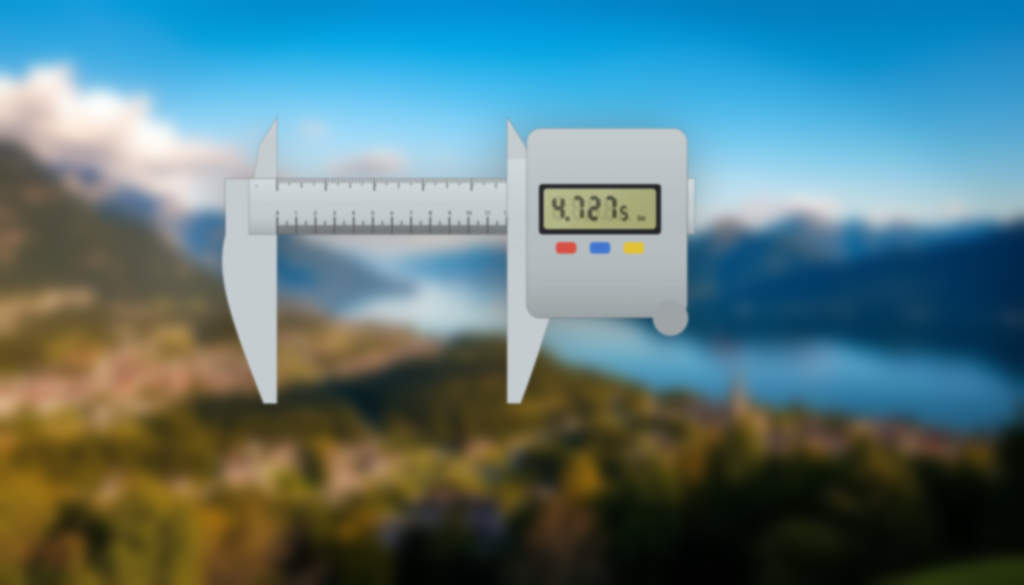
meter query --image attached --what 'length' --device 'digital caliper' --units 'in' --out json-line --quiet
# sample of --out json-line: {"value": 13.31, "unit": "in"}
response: {"value": 4.7275, "unit": "in"}
